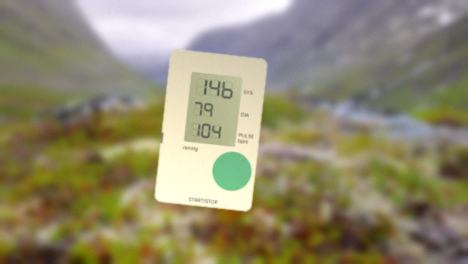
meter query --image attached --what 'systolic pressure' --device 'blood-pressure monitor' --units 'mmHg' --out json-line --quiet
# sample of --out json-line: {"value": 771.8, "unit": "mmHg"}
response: {"value": 146, "unit": "mmHg"}
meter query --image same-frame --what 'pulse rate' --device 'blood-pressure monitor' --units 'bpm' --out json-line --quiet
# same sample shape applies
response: {"value": 104, "unit": "bpm"}
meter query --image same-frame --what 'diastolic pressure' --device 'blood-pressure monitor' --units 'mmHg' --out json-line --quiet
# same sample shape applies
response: {"value": 79, "unit": "mmHg"}
